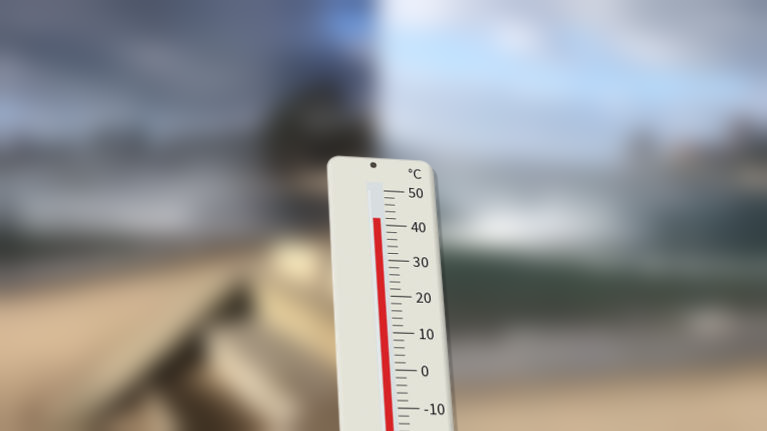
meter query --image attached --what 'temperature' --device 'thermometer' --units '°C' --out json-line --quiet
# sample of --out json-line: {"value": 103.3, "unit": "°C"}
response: {"value": 42, "unit": "°C"}
